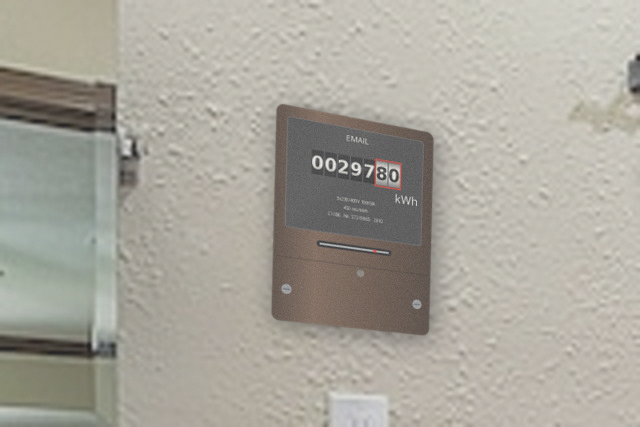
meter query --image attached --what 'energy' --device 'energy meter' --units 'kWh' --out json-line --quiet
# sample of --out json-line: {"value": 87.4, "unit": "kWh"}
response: {"value": 297.80, "unit": "kWh"}
